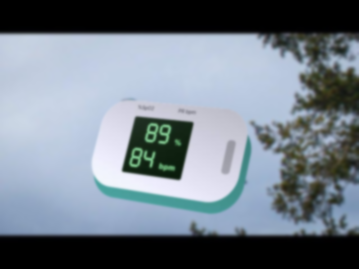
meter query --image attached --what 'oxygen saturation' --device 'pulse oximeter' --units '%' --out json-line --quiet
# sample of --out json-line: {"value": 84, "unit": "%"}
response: {"value": 89, "unit": "%"}
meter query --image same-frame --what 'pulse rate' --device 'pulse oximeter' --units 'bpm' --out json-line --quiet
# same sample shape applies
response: {"value": 84, "unit": "bpm"}
